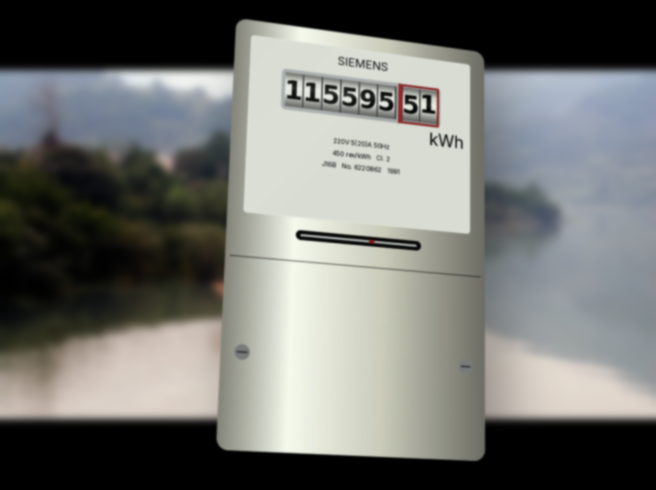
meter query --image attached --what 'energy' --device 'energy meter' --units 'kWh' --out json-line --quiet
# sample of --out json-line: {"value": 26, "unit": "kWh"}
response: {"value": 115595.51, "unit": "kWh"}
